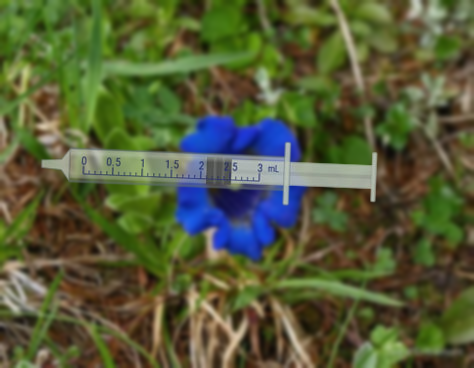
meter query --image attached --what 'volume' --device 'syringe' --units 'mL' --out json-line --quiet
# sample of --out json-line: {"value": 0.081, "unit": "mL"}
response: {"value": 2.1, "unit": "mL"}
